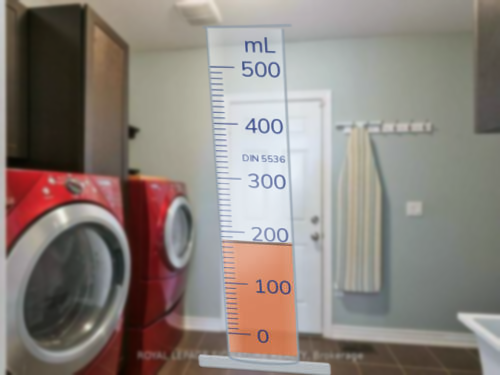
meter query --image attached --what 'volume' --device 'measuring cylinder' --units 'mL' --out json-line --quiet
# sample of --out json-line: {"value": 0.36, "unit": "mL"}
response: {"value": 180, "unit": "mL"}
